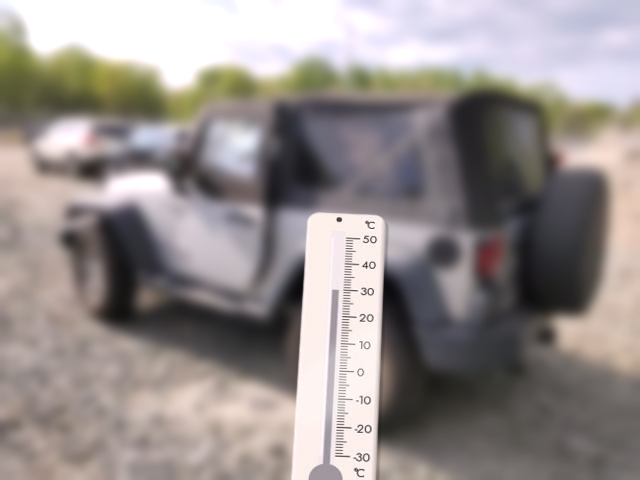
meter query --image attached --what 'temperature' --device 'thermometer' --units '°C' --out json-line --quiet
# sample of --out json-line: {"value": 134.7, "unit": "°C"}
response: {"value": 30, "unit": "°C"}
